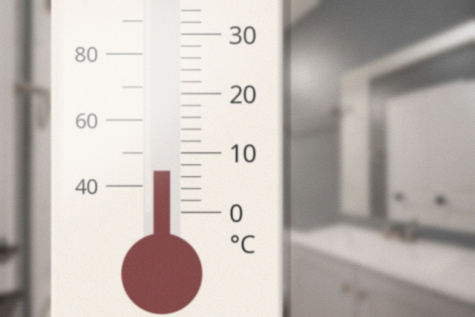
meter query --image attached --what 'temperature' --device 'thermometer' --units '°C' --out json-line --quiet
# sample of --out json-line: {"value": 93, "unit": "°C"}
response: {"value": 7, "unit": "°C"}
